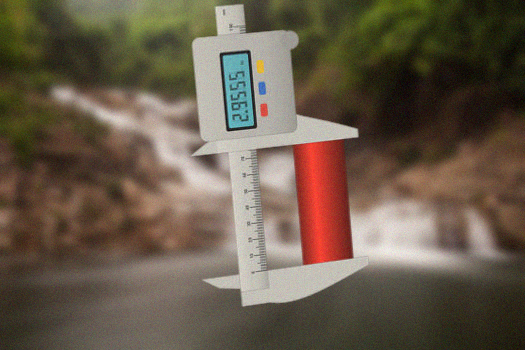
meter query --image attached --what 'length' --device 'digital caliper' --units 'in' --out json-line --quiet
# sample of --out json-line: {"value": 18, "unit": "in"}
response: {"value": 2.9555, "unit": "in"}
